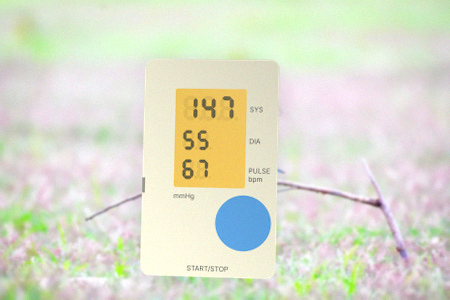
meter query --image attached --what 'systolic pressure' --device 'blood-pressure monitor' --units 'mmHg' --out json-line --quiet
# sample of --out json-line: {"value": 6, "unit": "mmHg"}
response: {"value": 147, "unit": "mmHg"}
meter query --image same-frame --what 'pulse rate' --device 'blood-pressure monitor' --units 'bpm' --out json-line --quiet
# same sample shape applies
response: {"value": 67, "unit": "bpm"}
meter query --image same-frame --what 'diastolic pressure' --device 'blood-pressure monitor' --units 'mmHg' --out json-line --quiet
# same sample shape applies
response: {"value": 55, "unit": "mmHg"}
